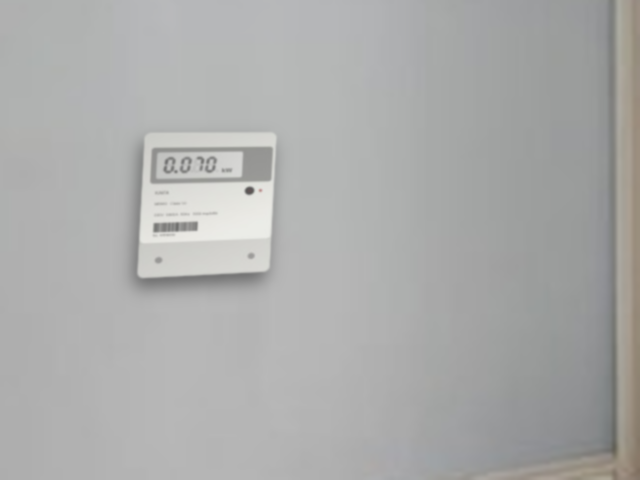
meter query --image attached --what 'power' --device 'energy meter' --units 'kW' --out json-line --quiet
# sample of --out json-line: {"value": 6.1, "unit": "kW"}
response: {"value": 0.070, "unit": "kW"}
